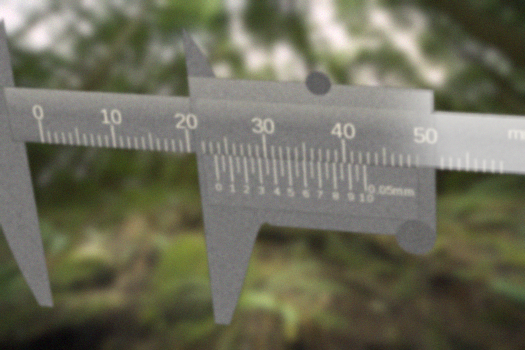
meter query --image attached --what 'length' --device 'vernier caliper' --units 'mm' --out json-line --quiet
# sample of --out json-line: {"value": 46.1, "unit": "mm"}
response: {"value": 23.5, "unit": "mm"}
